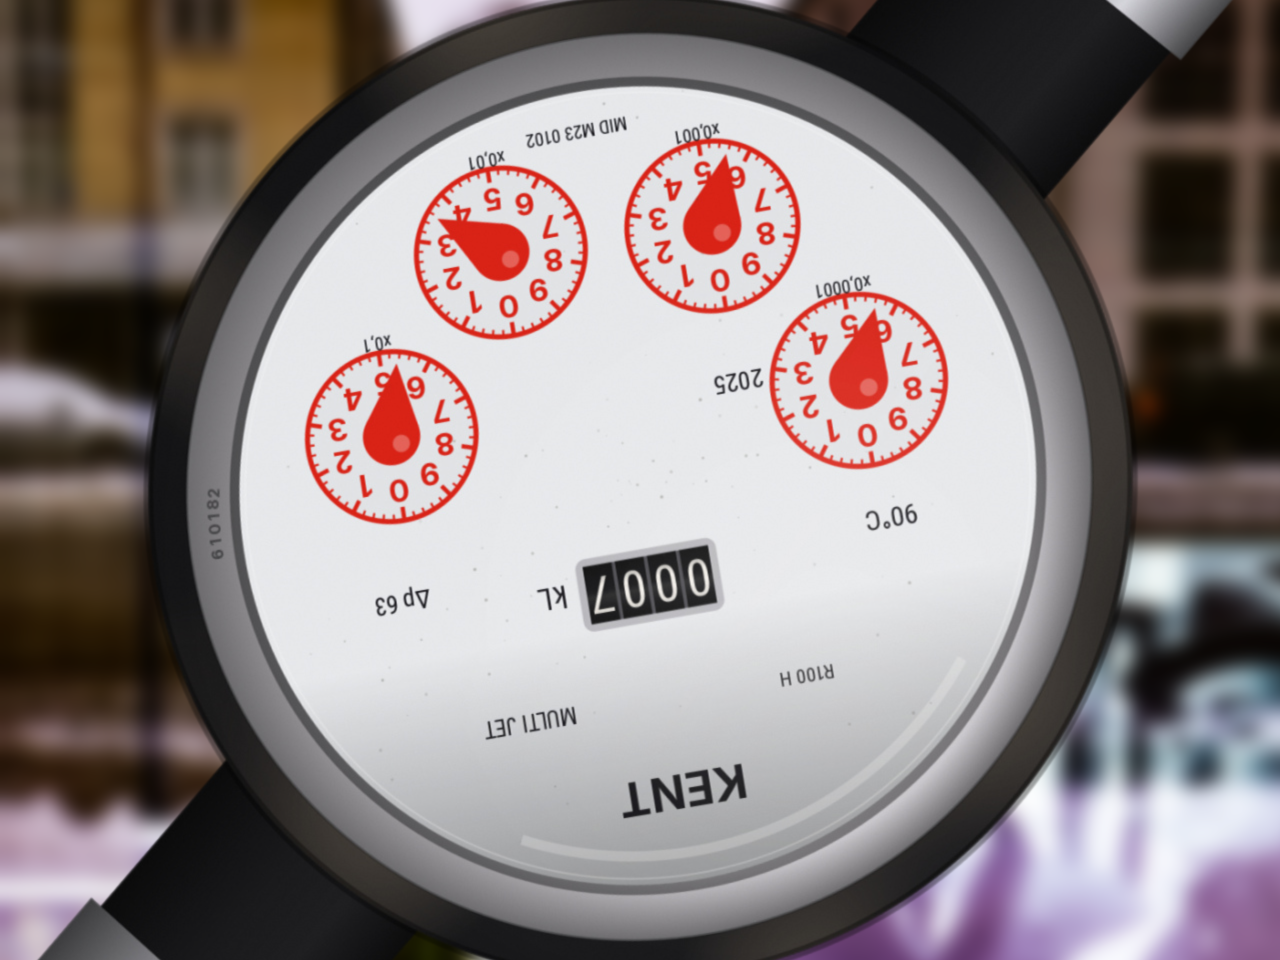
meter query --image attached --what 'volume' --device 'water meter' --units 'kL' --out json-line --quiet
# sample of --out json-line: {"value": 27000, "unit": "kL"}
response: {"value": 7.5355, "unit": "kL"}
